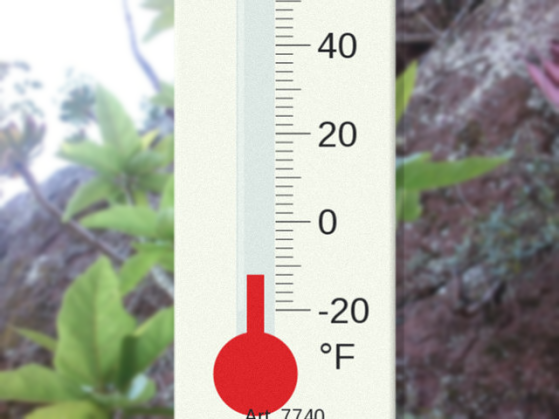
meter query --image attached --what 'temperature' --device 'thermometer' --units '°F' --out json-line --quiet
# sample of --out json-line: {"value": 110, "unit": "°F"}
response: {"value": -12, "unit": "°F"}
